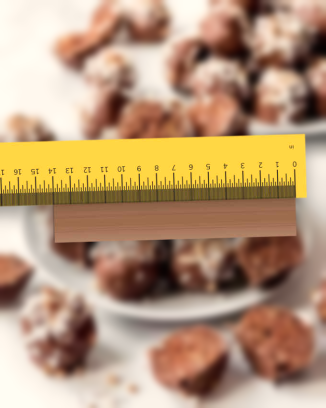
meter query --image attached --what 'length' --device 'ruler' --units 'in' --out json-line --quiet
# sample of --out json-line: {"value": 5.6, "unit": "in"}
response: {"value": 14, "unit": "in"}
